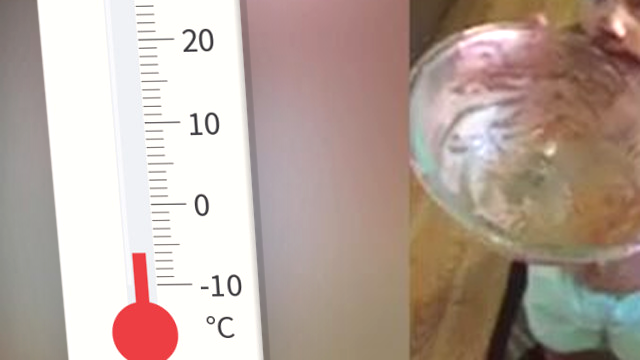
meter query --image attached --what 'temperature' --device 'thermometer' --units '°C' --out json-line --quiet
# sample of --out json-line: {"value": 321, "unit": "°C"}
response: {"value": -6, "unit": "°C"}
